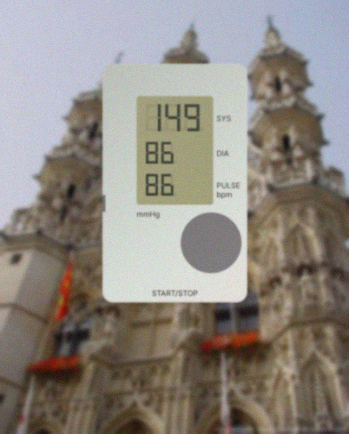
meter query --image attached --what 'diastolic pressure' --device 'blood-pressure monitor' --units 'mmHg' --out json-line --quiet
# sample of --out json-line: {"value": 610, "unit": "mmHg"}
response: {"value": 86, "unit": "mmHg"}
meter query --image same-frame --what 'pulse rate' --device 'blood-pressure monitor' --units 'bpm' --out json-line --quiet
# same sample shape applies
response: {"value": 86, "unit": "bpm"}
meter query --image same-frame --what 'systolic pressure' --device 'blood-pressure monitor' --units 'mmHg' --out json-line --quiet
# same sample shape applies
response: {"value": 149, "unit": "mmHg"}
